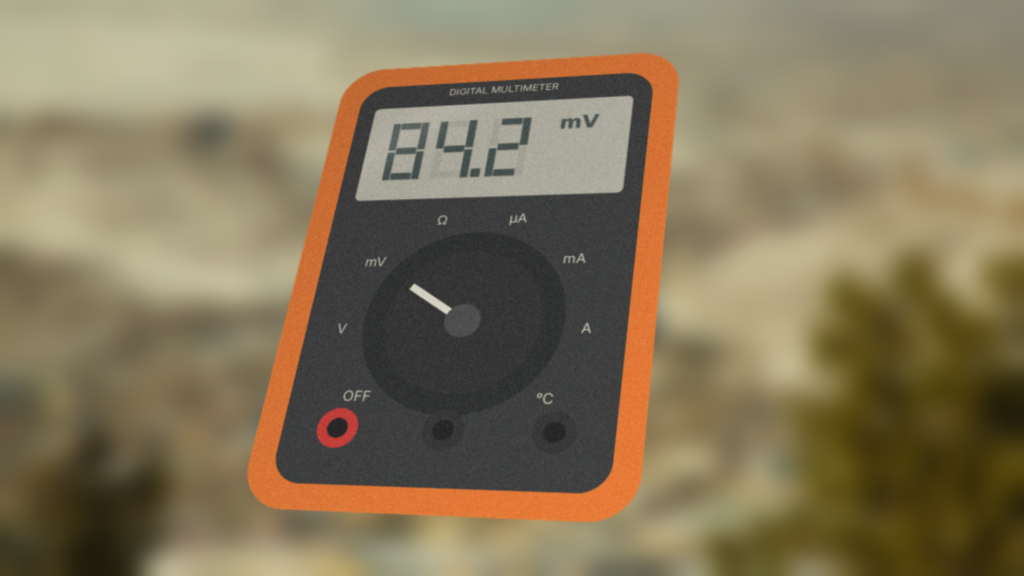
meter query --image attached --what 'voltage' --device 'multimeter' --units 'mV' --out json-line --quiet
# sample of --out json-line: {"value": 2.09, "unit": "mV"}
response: {"value": 84.2, "unit": "mV"}
